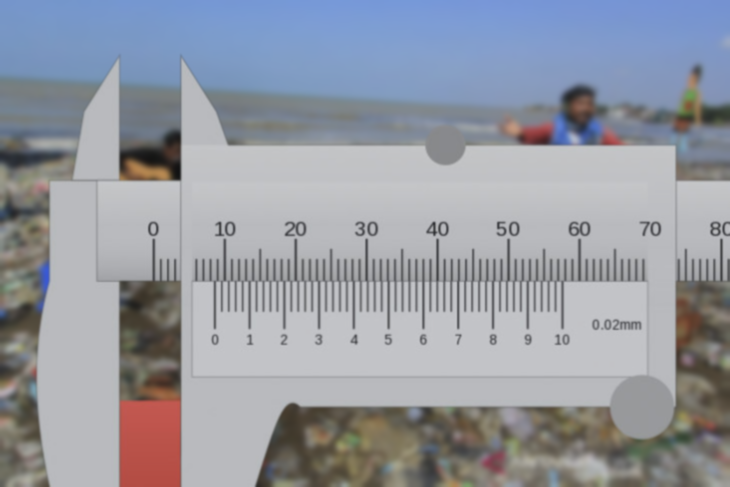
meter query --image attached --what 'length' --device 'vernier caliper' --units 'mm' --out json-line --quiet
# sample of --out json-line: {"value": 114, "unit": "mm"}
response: {"value": 8.6, "unit": "mm"}
